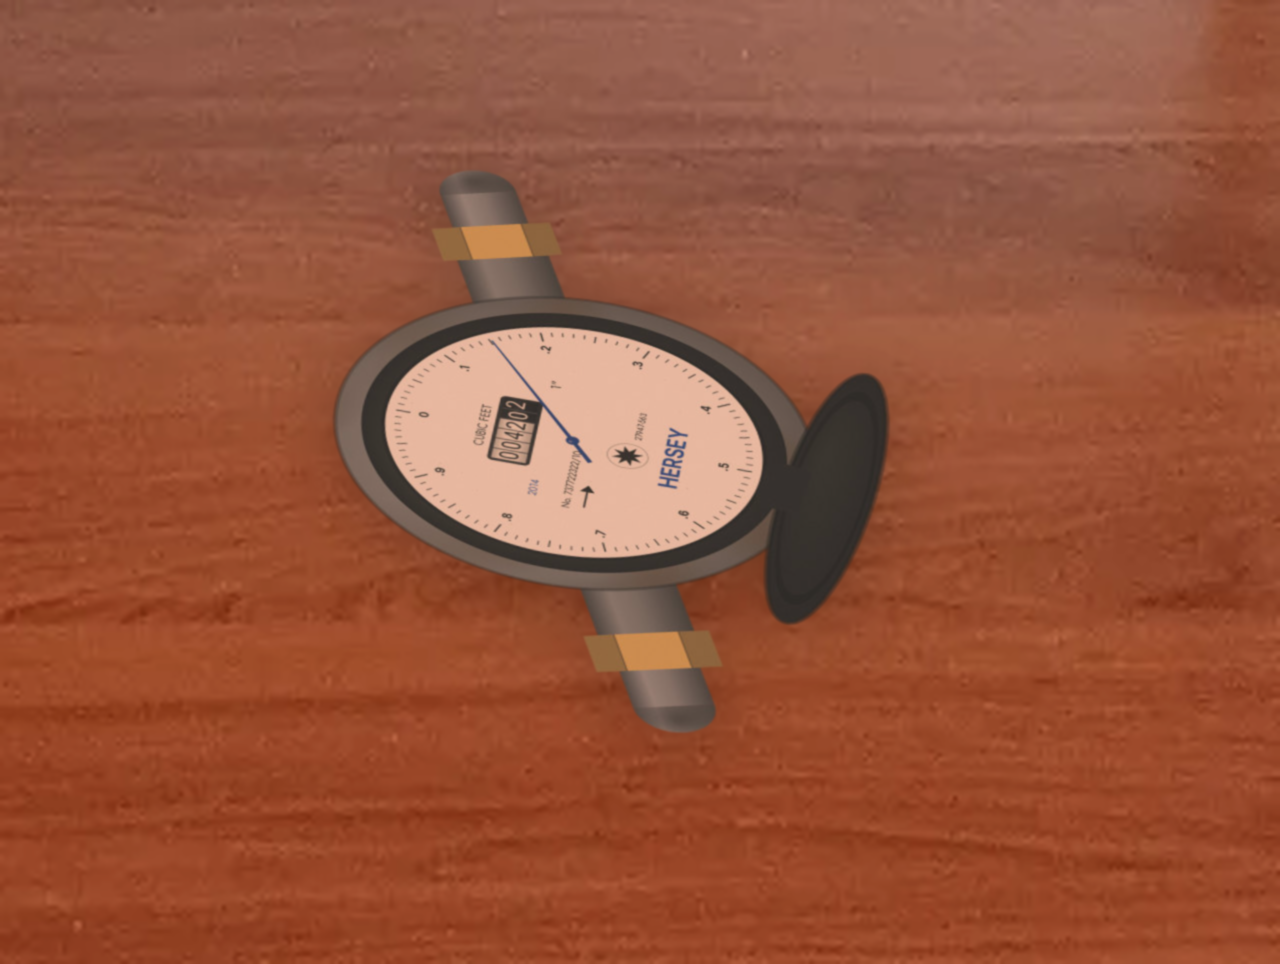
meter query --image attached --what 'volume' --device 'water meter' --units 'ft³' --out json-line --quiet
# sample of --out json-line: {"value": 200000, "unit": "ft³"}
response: {"value": 4202.15, "unit": "ft³"}
